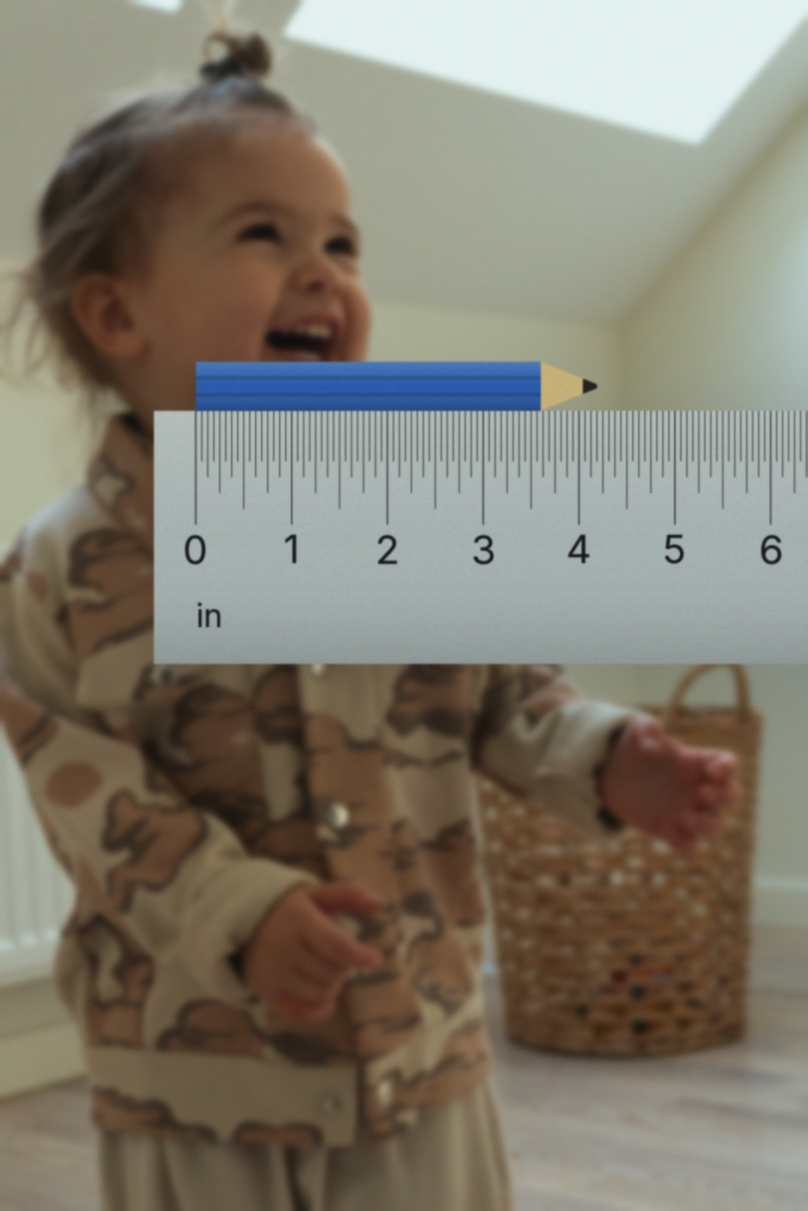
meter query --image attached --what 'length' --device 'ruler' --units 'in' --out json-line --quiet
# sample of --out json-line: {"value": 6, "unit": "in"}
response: {"value": 4.1875, "unit": "in"}
